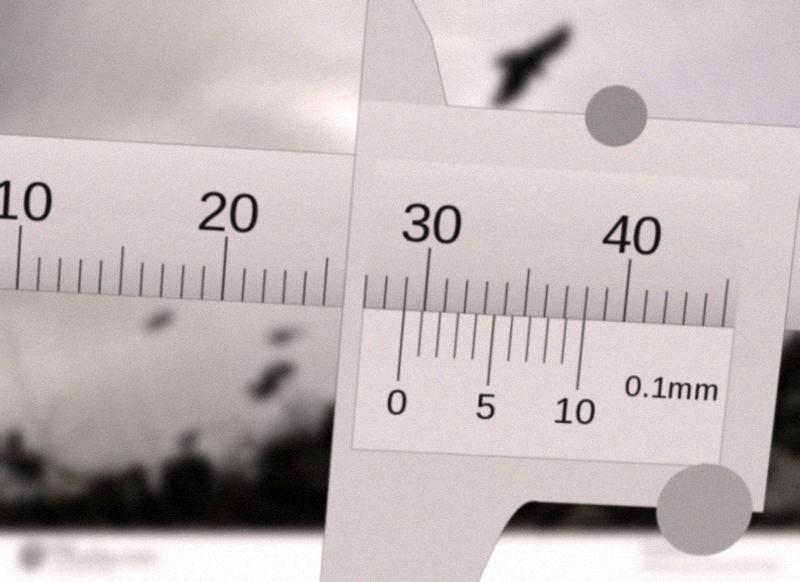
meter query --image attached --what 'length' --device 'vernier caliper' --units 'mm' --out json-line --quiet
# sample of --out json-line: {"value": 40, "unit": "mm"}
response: {"value": 29.0, "unit": "mm"}
